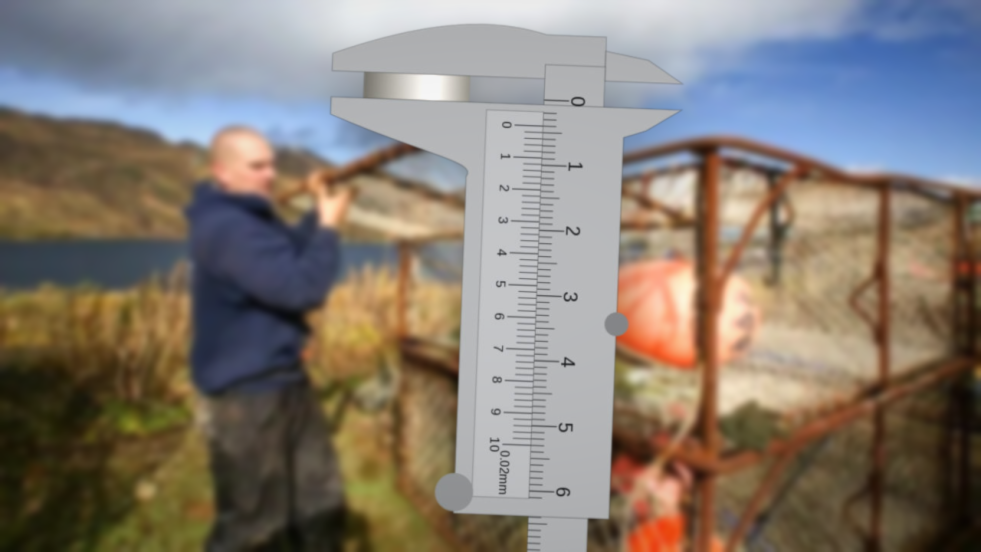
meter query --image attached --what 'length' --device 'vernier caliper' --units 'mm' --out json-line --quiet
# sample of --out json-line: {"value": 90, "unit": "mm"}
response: {"value": 4.0, "unit": "mm"}
